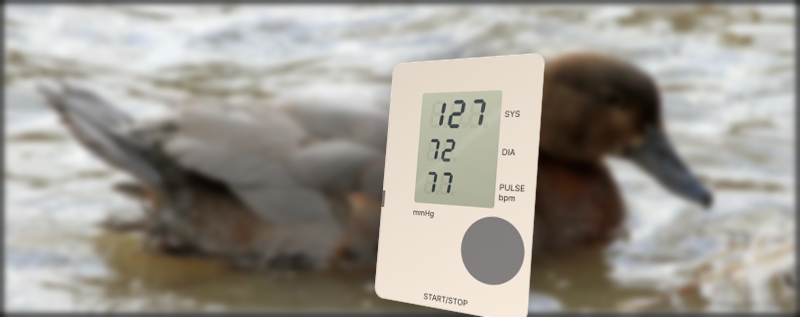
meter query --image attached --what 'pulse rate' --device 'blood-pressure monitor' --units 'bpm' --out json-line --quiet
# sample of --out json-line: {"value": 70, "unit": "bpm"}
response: {"value": 77, "unit": "bpm"}
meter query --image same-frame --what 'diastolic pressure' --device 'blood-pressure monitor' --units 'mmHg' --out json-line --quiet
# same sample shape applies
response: {"value": 72, "unit": "mmHg"}
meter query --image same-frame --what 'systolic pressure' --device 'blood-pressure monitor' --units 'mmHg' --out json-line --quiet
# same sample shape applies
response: {"value": 127, "unit": "mmHg"}
